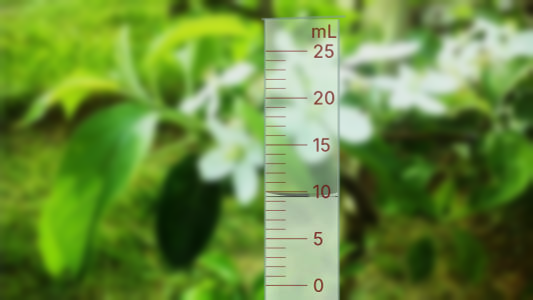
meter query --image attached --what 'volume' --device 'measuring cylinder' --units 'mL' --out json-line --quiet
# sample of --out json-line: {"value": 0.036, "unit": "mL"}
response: {"value": 9.5, "unit": "mL"}
